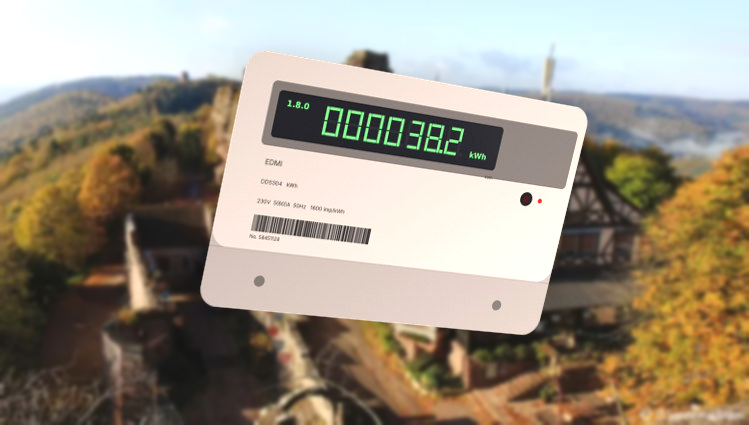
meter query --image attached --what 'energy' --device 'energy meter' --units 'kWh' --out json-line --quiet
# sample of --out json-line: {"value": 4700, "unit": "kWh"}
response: {"value": 38.2, "unit": "kWh"}
